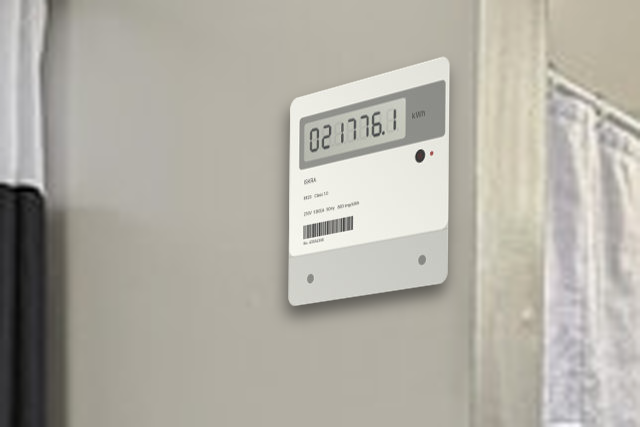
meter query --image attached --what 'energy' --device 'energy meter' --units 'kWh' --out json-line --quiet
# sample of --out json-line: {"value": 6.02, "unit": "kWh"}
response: {"value": 21776.1, "unit": "kWh"}
